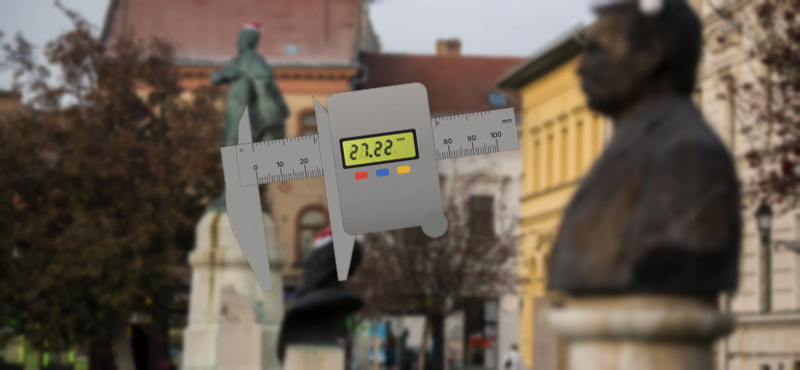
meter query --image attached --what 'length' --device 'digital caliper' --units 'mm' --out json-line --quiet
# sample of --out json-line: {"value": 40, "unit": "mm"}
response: {"value": 27.22, "unit": "mm"}
